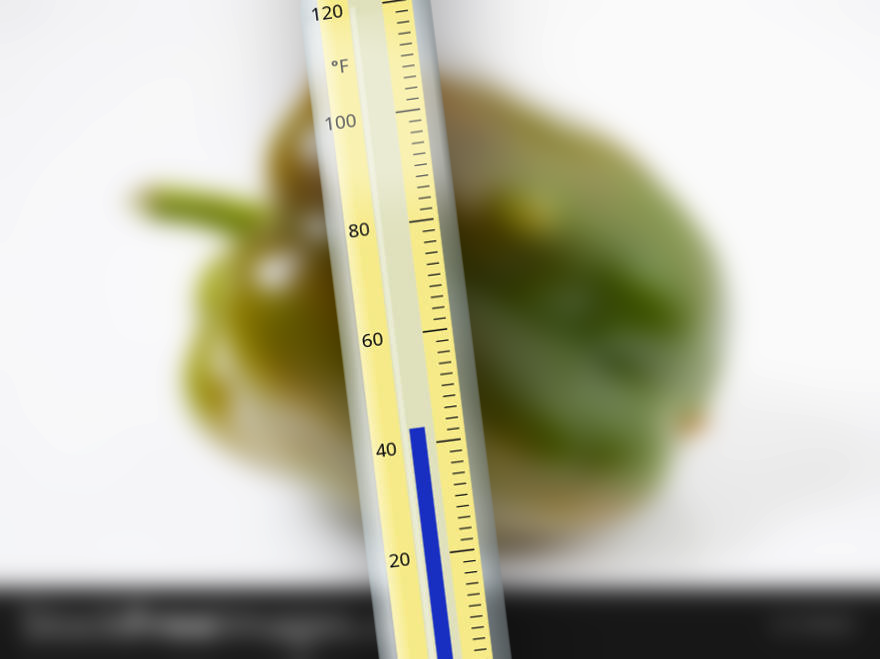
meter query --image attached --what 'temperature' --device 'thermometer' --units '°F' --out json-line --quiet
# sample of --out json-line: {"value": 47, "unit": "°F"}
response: {"value": 43, "unit": "°F"}
